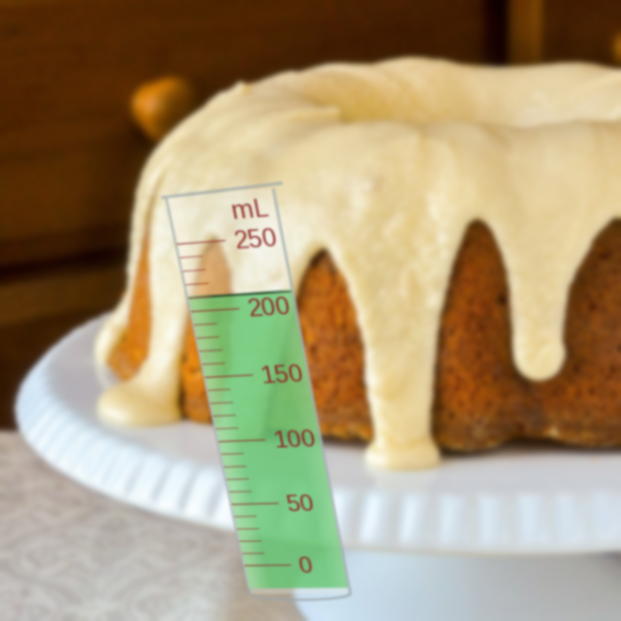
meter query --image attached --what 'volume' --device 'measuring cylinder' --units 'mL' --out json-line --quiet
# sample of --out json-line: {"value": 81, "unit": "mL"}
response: {"value": 210, "unit": "mL"}
